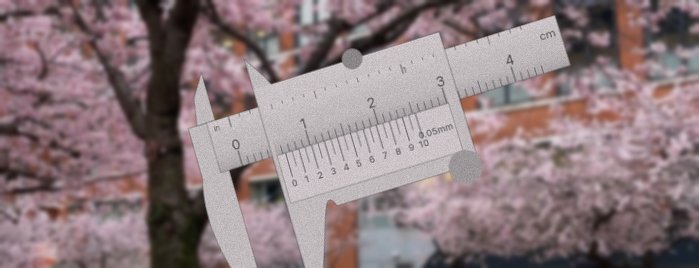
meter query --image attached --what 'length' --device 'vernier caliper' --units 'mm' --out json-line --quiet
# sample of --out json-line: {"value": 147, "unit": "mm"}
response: {"value": 6.4, "unit": "mm"}
